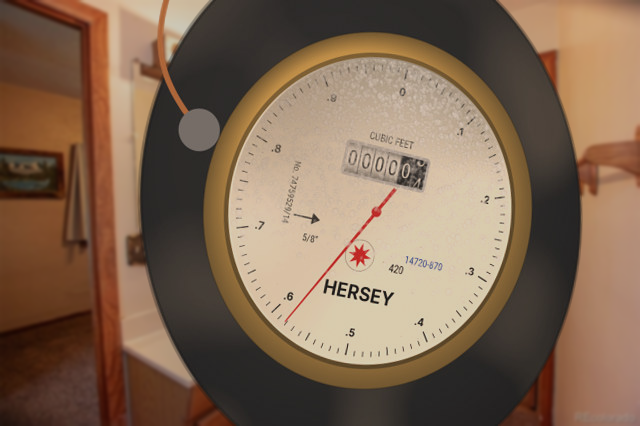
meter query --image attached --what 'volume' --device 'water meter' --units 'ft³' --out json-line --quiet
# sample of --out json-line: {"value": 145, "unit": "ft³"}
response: {"value": 3.58, "unit": "ft³"}
